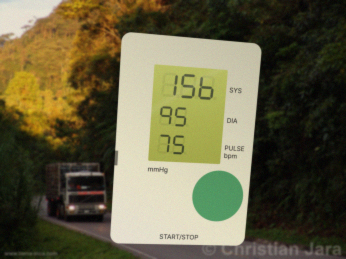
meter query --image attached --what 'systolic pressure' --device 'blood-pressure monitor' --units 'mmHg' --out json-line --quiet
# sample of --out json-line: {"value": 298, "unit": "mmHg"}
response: {"value": 156, "unit": "mmHg"}
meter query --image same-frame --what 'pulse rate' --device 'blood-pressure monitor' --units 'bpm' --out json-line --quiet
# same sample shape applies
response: {"value": 75, "unit": "bpm"}
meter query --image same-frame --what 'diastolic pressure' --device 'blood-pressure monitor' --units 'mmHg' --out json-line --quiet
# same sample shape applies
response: {"value": 95, "unit": "mmHg"}
